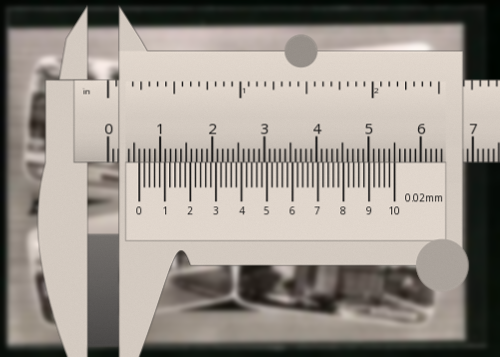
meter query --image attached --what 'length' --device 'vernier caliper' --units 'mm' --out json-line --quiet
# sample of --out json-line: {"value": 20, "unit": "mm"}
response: {"value": 6.0, "unit": "mm"}
